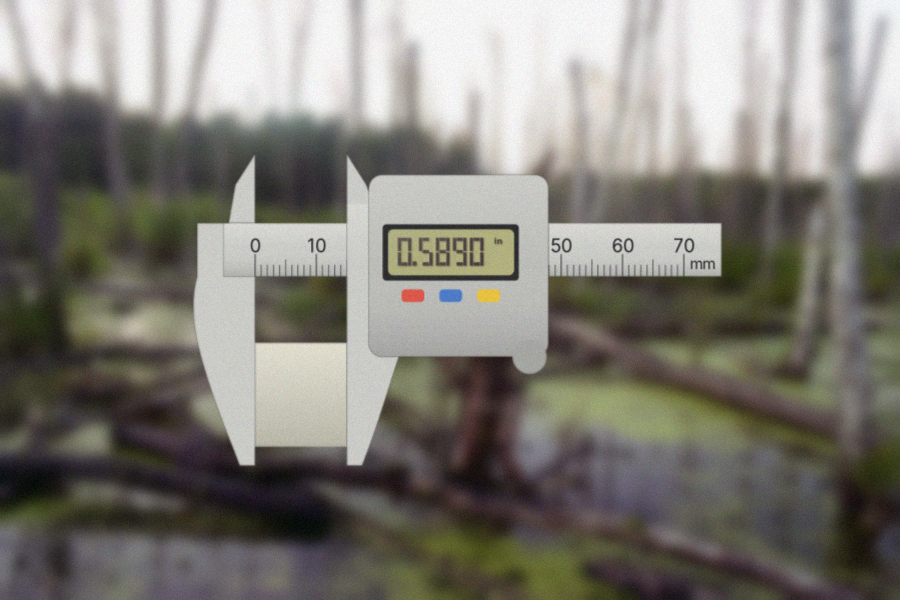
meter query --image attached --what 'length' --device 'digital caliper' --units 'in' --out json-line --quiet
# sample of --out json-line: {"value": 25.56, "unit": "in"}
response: {"value": 0.5890, "unit": "in"}
